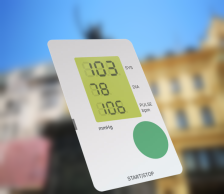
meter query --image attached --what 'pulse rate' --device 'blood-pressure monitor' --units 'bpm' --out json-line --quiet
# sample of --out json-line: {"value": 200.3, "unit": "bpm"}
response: {"value": 106, "unit": "bpm"}
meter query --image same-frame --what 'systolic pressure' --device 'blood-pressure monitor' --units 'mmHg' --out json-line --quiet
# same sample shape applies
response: {"value": 103, "unit": "mmHg"}
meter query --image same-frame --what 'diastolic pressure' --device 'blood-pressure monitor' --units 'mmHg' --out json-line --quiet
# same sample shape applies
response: {"value": 78, "unit": "mmHg"}
